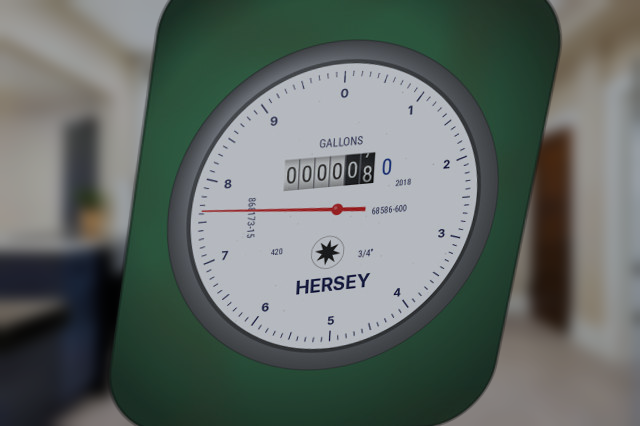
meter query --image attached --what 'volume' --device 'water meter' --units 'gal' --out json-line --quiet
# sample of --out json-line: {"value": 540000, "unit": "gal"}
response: {"value": 77.6, "unit": "gal"}
